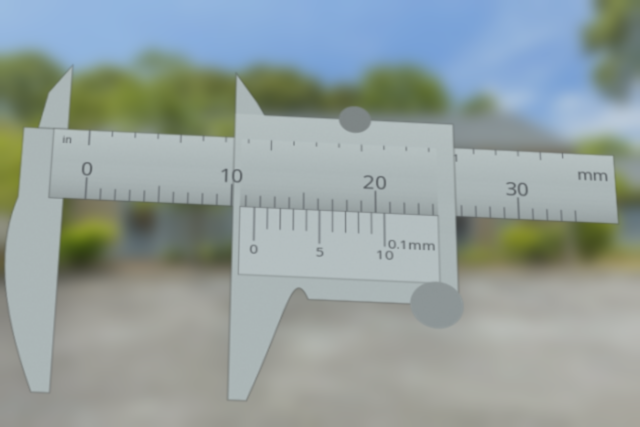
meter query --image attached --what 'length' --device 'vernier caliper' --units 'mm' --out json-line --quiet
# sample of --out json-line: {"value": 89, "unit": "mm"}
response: {"value": 11.6, "unit": "mm"}
